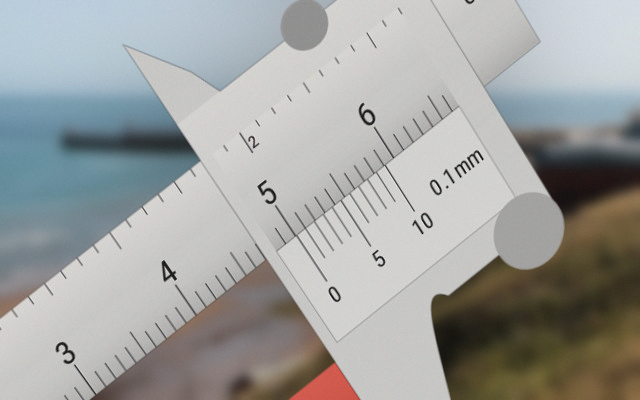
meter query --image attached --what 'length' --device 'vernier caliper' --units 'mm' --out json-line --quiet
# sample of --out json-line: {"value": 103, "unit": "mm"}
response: {"value": 50.1, "unit": "mm"}
